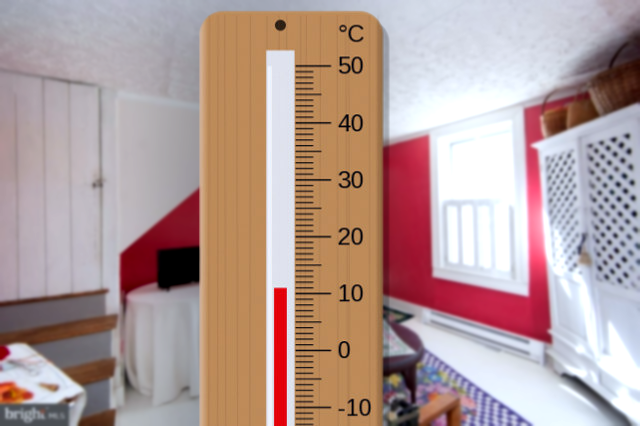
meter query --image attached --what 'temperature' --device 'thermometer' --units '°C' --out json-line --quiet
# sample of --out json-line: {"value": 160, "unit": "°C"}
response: {"value": 11, "unit": "°C"}
